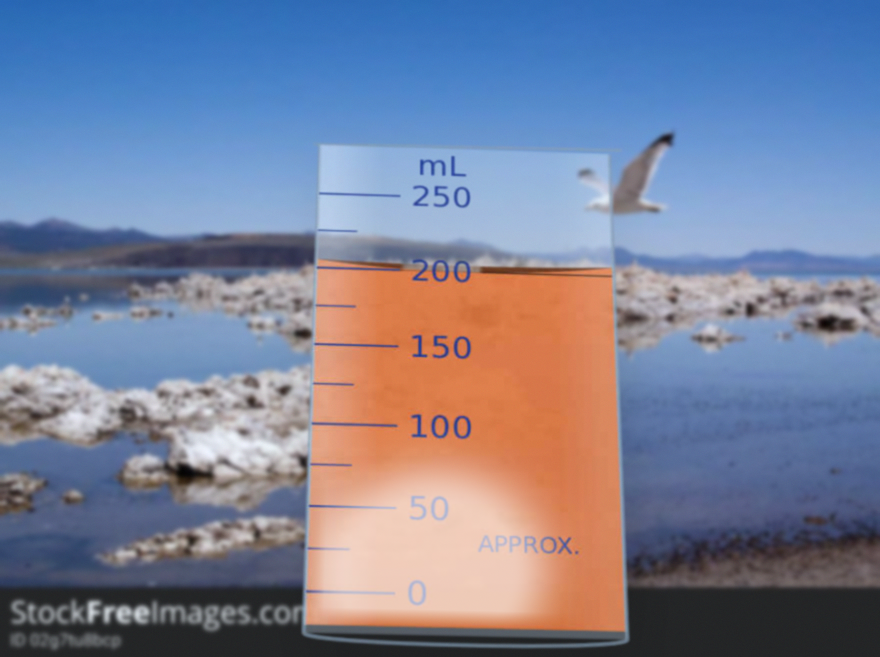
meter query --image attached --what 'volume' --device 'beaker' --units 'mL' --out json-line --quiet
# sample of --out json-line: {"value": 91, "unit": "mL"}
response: {"value": 200, "unit": "mL"}
